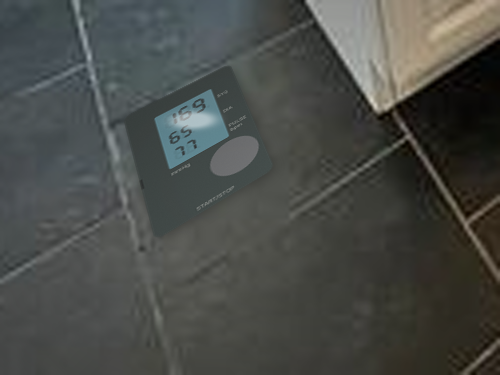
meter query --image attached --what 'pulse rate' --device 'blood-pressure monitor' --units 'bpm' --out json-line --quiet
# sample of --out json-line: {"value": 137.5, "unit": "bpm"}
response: {"value": 77, "unit": "bpm"}
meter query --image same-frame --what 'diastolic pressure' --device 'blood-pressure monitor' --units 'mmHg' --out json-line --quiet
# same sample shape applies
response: {"value": 65, "unit": "mmHg"}
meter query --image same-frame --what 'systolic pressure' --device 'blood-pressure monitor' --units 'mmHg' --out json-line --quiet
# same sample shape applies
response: {"value": 169, "unit": "mmHg"}
